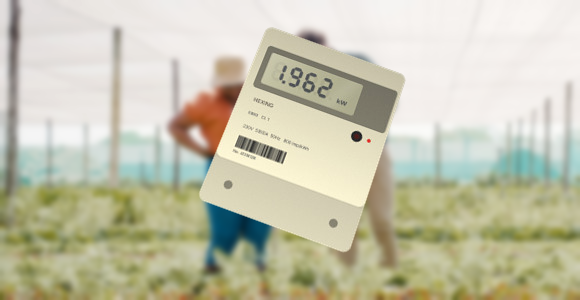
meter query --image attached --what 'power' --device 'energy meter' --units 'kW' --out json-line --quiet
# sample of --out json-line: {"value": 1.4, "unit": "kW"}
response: {"value": 1.962, "unit": "kW"}
